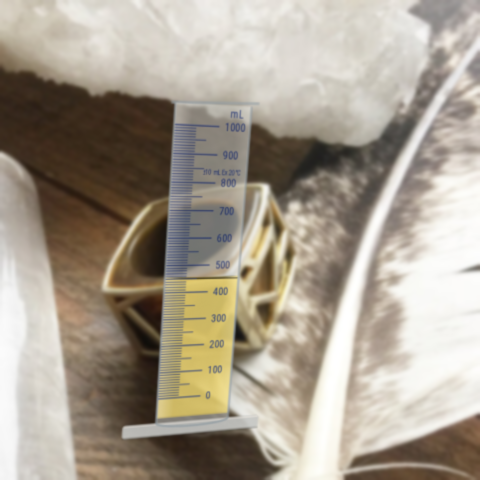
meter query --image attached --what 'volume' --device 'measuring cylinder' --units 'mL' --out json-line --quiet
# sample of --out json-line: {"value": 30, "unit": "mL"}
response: {"value": 450, "unit": "mL"}
